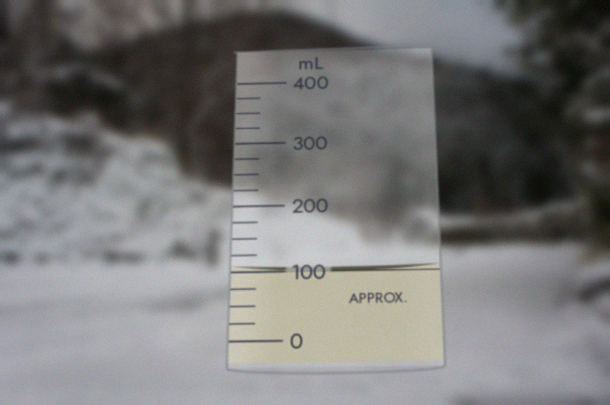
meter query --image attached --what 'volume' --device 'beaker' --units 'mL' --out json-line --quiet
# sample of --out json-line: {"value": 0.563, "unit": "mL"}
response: {"value": 100, "unit": "mL"}
